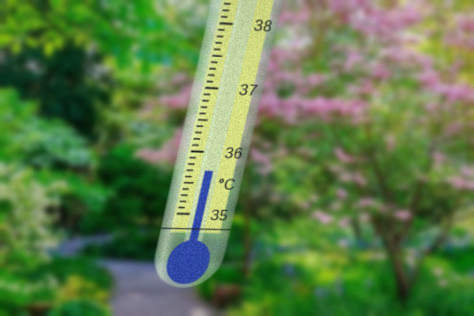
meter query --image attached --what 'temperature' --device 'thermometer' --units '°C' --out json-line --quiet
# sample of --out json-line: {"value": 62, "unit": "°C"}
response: {"value": 35.7, "unit": "°C"}
